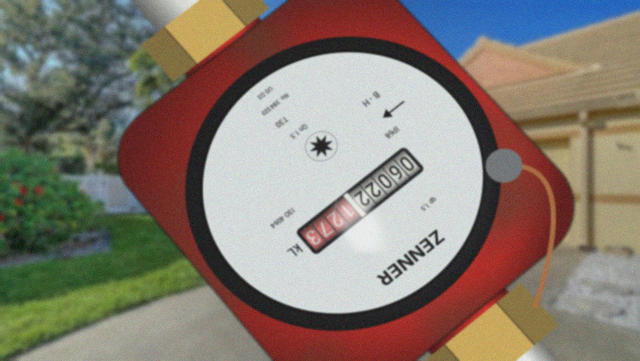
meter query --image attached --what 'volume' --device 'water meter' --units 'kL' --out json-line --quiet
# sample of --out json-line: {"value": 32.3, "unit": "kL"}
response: {"value": 6022.1273, "unit": "kL"}
